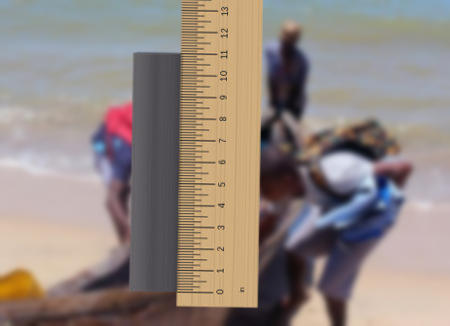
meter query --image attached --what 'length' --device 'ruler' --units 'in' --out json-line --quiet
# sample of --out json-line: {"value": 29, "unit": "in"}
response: {"value": 11, "unit": "in"}
